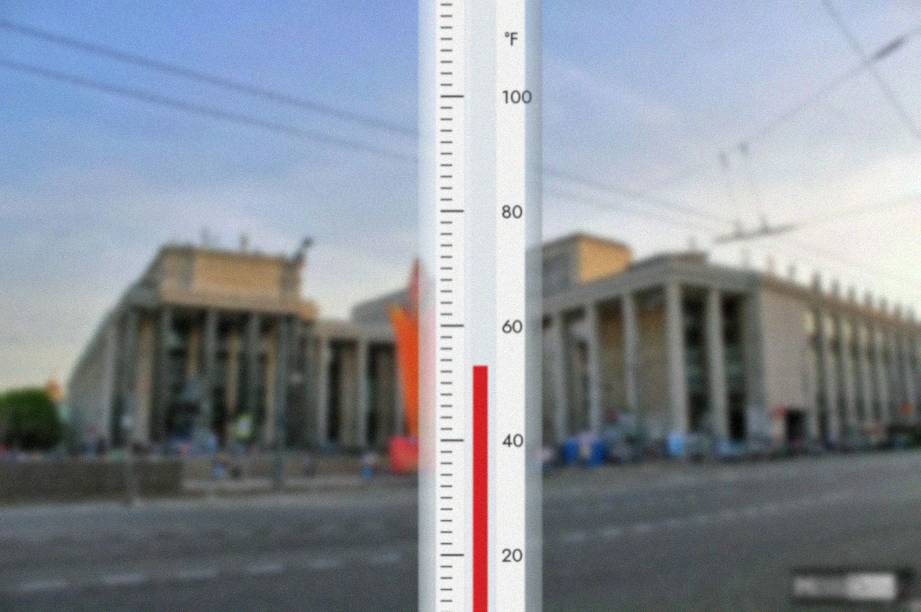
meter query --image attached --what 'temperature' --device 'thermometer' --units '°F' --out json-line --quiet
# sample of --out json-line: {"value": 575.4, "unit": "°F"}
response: {"value": 53, "unit": "°F"}
